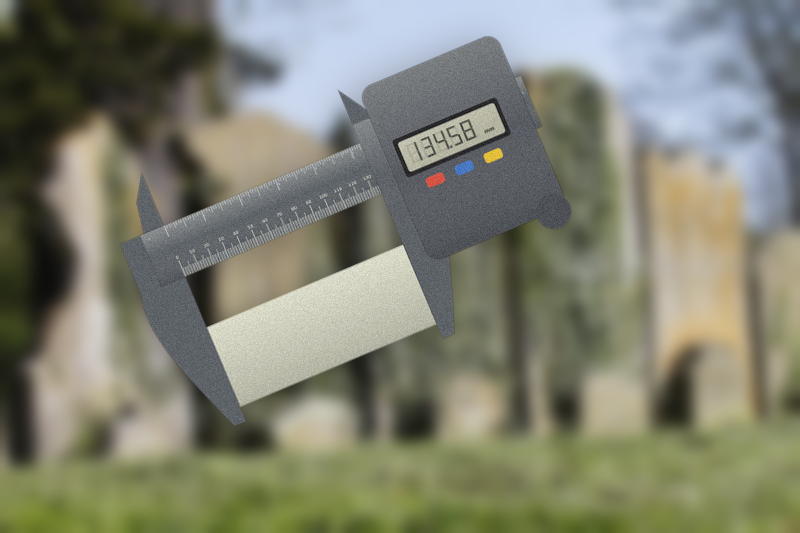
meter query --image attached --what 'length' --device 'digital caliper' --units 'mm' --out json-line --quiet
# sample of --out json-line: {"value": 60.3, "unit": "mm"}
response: {"value": 134.58, "unit": "mm"}
